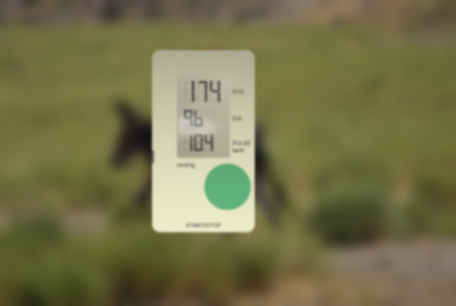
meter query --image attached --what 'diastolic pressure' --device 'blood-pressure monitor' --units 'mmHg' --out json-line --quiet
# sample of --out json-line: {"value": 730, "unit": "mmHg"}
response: {"value": 96, "unit": "mmHg"}
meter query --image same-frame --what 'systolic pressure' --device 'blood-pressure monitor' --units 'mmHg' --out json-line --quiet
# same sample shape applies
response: {"value": 174, "unit": "mmHg"}
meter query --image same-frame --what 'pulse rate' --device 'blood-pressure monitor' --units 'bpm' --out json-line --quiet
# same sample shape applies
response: {"value": 104, "unit": "bpm"}
